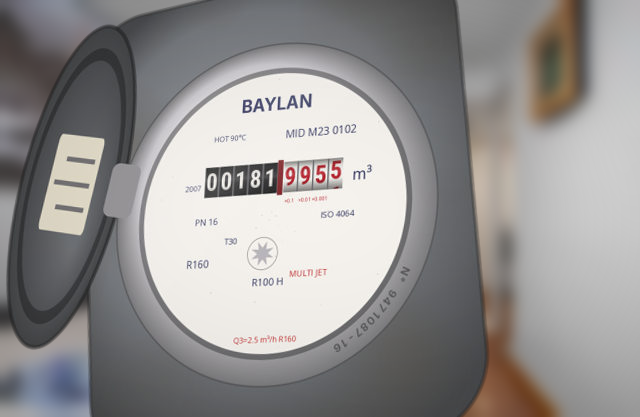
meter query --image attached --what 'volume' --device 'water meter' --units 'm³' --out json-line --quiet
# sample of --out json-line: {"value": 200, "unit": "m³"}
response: {"value": 181.9955, "unit": "m³"}
